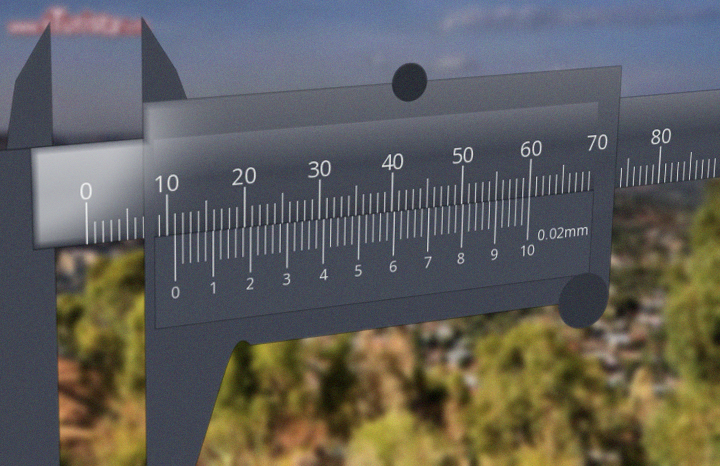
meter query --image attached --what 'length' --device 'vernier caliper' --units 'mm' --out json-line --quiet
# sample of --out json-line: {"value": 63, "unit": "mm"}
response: {"value": 11.0, "unit": "mm"}
